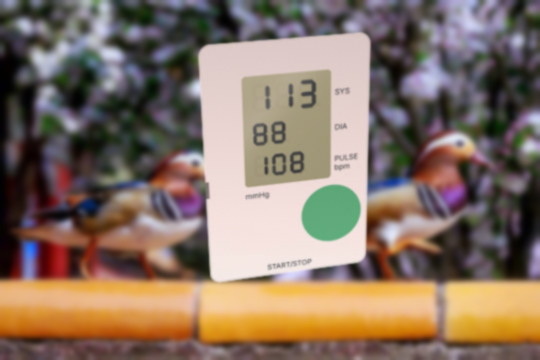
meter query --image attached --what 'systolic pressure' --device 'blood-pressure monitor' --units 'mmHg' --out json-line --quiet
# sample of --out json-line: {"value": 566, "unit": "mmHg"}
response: {"value": 113, "unit": "mmHg"}
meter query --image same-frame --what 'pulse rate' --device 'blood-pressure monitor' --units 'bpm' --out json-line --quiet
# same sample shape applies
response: {"value": 108, "unit": "bpm"}
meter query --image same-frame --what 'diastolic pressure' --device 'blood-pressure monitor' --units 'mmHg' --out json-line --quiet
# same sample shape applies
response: {"value": 88, "unit": "mmHg"}
